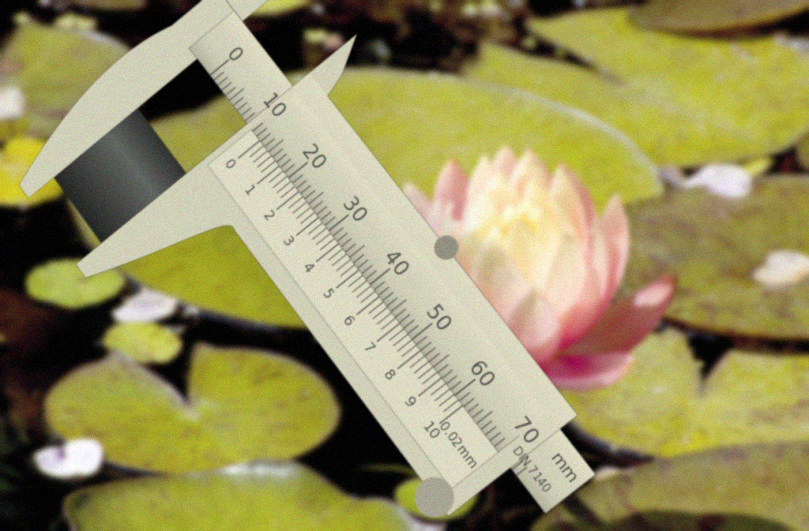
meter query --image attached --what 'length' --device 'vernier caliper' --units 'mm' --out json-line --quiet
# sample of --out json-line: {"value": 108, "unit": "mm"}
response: {"value": 12.8, "unit": "mm"}
